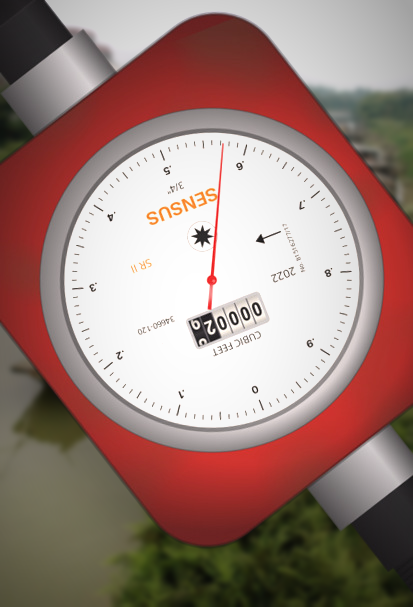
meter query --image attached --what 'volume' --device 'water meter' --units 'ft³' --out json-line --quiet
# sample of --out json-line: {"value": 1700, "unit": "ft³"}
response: {"value": 28.57, "unit": "ft³"}
